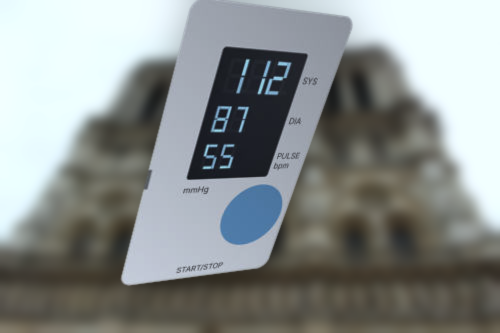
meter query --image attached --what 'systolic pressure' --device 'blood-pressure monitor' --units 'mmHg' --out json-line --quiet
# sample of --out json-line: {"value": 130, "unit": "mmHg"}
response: {"value": 112, "unit": "mmHg"}
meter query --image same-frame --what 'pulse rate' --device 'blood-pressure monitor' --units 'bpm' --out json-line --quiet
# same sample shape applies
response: {"value": 55, "unit": "bpm"}
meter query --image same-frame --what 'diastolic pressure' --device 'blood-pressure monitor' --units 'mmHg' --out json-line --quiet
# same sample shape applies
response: {"value": 87, "unit": "mmHg"}
